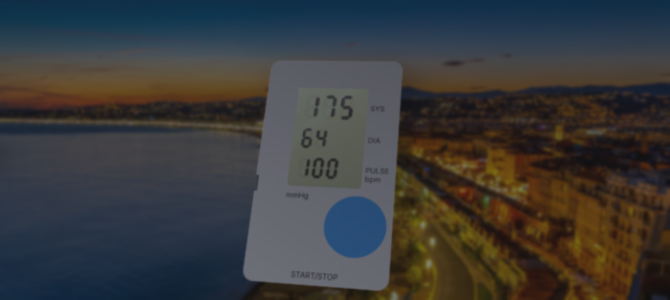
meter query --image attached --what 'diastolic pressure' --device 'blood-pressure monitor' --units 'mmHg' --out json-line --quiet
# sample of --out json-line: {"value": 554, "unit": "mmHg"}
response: {"value": 64, "unit": "mmHg"}
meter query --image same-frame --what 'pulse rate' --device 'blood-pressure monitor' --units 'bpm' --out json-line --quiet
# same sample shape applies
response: {"value": 100, "unit": "bpm"}
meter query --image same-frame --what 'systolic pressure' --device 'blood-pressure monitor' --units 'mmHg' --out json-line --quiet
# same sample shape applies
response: {"value": 175, "unit": "mmHg"}
